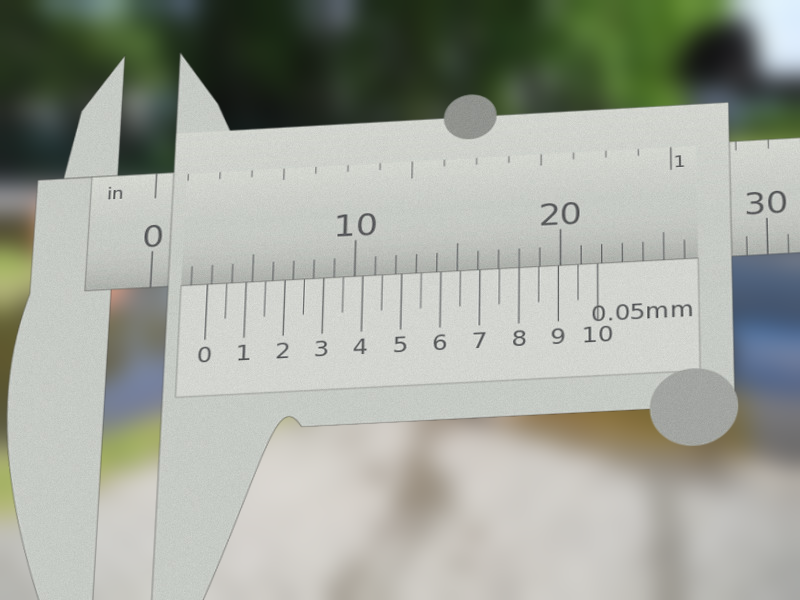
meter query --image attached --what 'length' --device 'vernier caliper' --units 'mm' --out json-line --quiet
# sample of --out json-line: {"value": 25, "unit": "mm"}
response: {"value": 2.8, "unit": "mm"}
